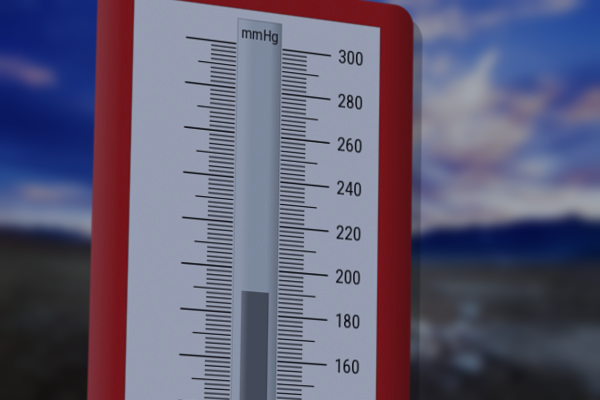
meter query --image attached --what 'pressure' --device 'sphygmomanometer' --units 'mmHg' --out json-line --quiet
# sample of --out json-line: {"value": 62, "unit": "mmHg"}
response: {"value": 190, "unit": "mmHg"}
